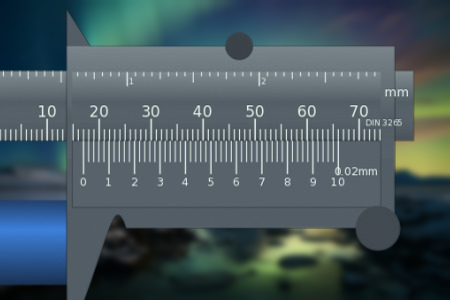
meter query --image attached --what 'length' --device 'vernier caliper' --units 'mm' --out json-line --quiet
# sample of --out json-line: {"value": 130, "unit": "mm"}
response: {"value": 17.0, "unit": "mm"}
